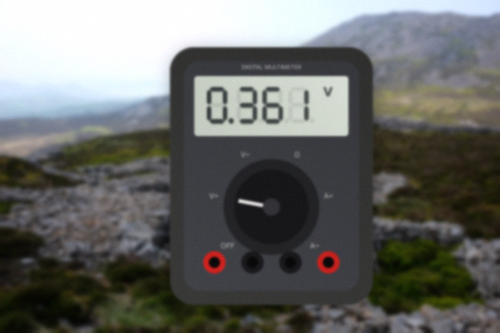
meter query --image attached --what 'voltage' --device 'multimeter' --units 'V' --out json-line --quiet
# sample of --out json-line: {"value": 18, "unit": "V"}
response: {"value": 0.361, "unit": "V"}
